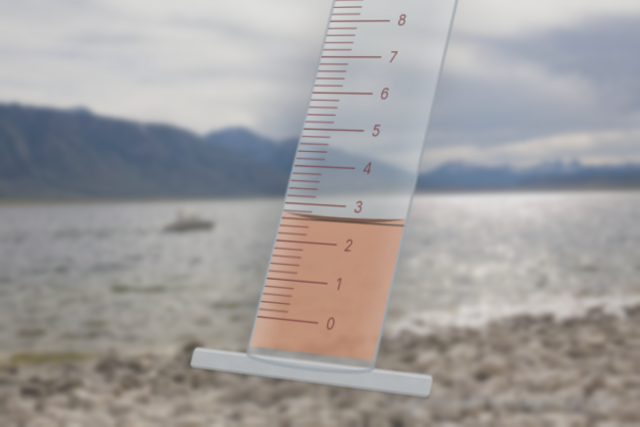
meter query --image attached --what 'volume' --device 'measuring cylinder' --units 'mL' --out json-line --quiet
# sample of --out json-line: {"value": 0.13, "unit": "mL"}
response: {"value": 2.6, "unit": "mL"}
